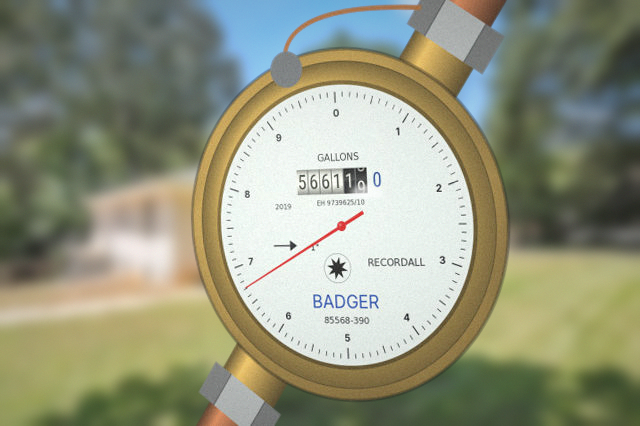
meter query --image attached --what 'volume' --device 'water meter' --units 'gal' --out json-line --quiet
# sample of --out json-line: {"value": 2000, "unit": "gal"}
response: {"value": 5661186.7, "unit": "gal"}
